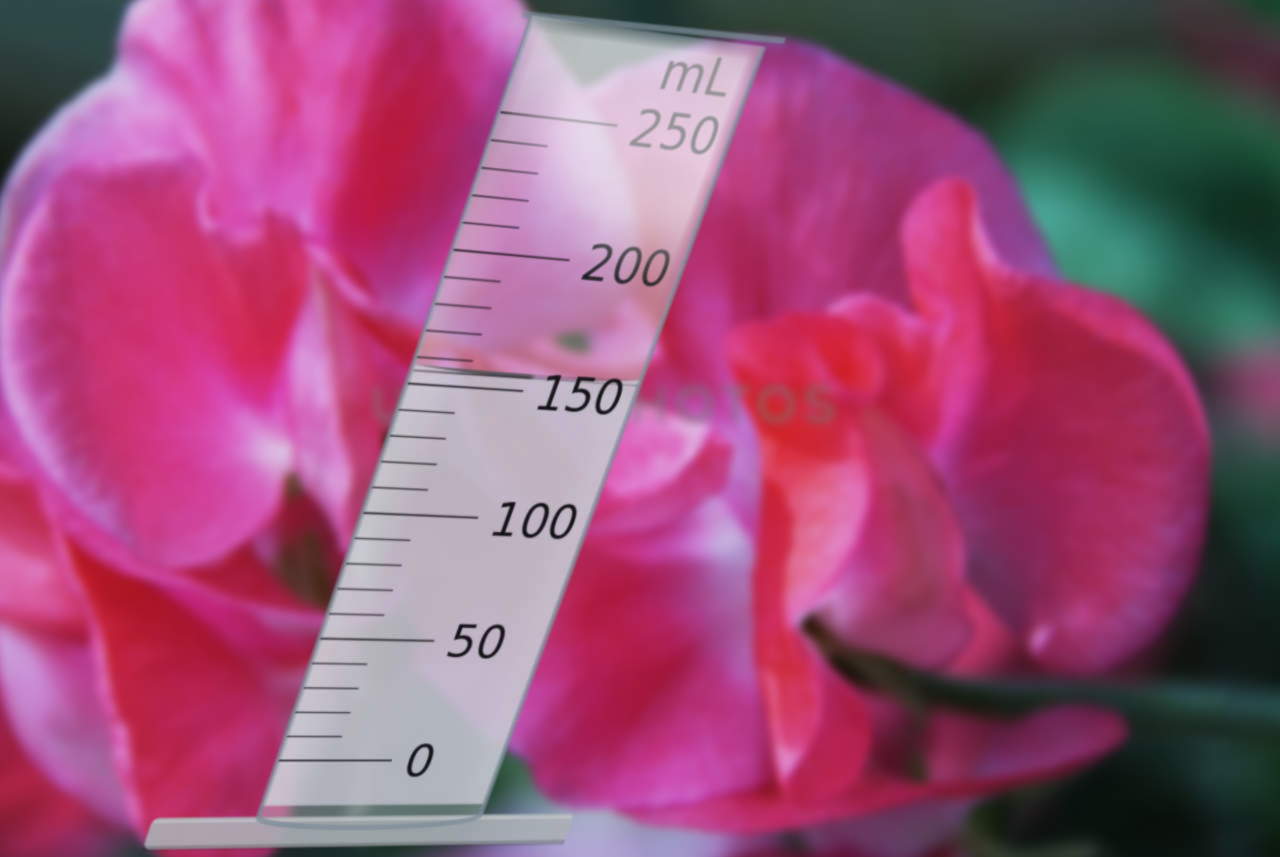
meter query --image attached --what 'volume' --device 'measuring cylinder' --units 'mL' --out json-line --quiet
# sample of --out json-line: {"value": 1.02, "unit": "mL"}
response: {"value": 155, "unit": "mL"}
